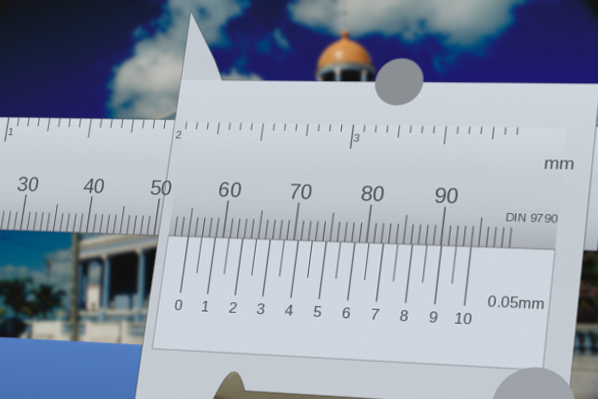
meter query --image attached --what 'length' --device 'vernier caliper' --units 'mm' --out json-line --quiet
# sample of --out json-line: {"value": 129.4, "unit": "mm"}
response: {"value": 55.0, "unit": "mm"}
